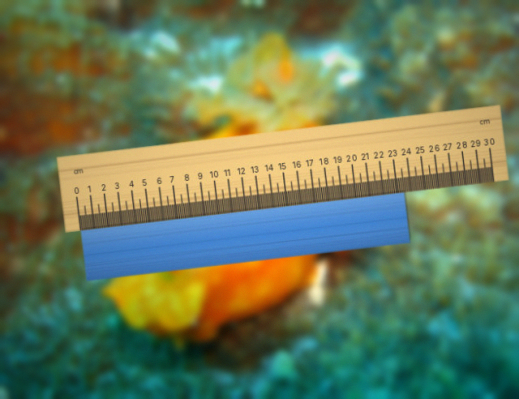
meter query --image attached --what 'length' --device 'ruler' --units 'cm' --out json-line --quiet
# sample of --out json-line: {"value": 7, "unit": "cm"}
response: {"value": 23.5, "unit": "cm"}
